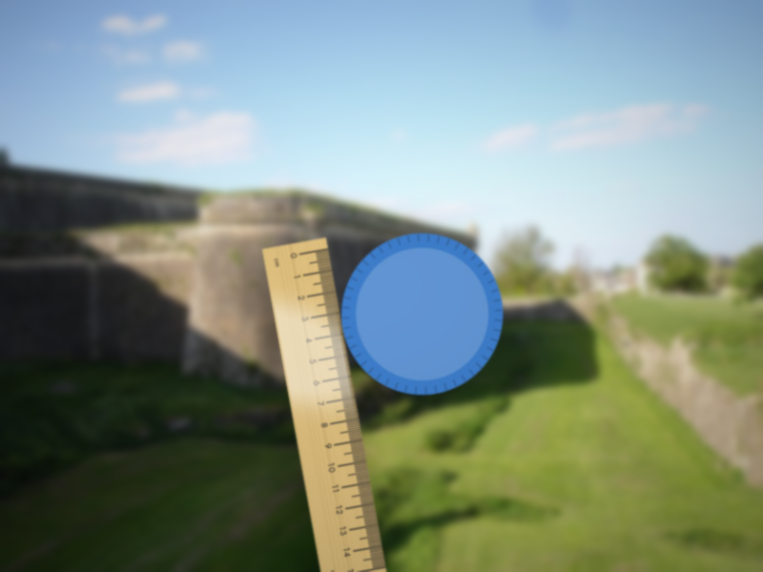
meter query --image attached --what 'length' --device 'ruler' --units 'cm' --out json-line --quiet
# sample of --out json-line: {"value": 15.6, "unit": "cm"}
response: {"value": 7.5, "unit": "cm"}
